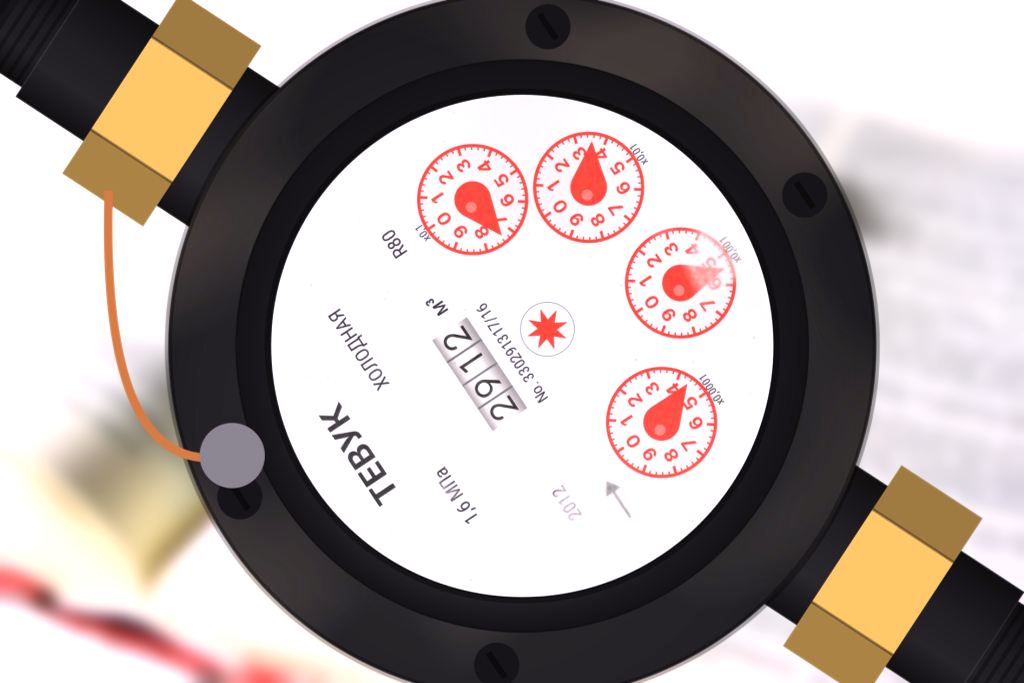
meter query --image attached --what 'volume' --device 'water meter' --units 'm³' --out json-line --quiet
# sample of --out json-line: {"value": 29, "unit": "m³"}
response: {"value": 2912.7354, "unit": "m³"}
